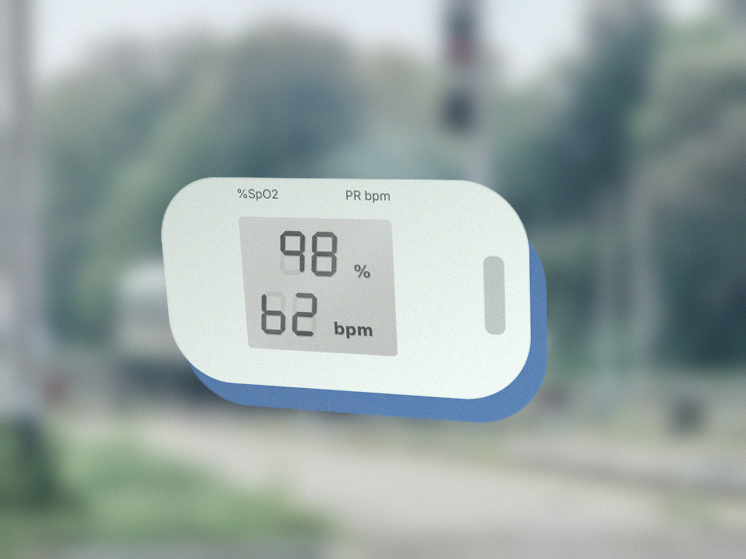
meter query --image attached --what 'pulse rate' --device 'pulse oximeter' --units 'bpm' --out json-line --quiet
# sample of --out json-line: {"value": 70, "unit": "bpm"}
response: {"value": 62, "unit": "bpm"}
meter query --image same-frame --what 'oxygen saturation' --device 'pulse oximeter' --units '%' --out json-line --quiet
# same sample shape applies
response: {"value": 98, "unit": "%"}
